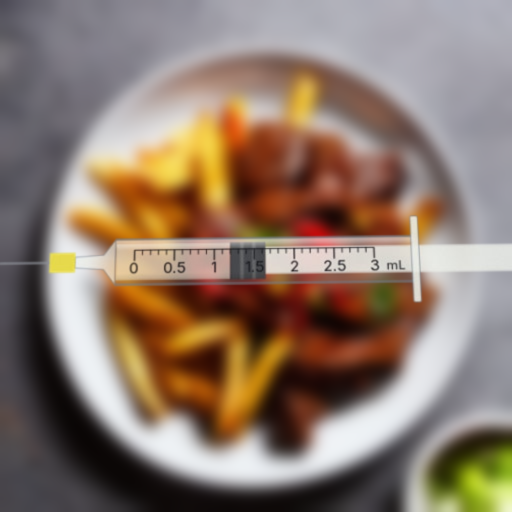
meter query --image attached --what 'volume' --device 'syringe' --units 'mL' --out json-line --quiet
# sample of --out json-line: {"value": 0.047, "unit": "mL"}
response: {"value": 1.2, "unit": "mL"}
